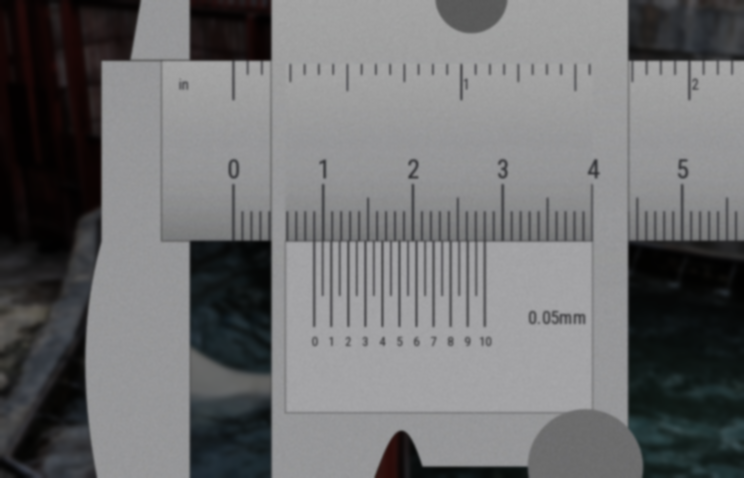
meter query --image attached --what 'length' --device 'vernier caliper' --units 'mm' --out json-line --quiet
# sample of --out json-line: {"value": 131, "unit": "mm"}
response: {"value": 9.0, "unit": "mm"}
